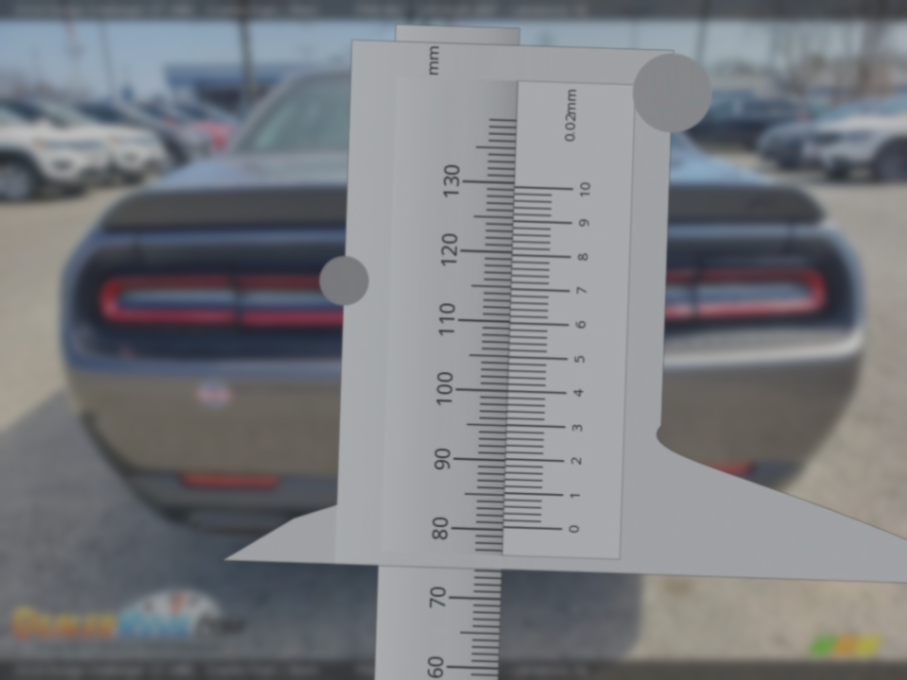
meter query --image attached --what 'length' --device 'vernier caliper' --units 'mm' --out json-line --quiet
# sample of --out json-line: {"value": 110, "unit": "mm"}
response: {"value": 80.4, "unit": "mm"}
